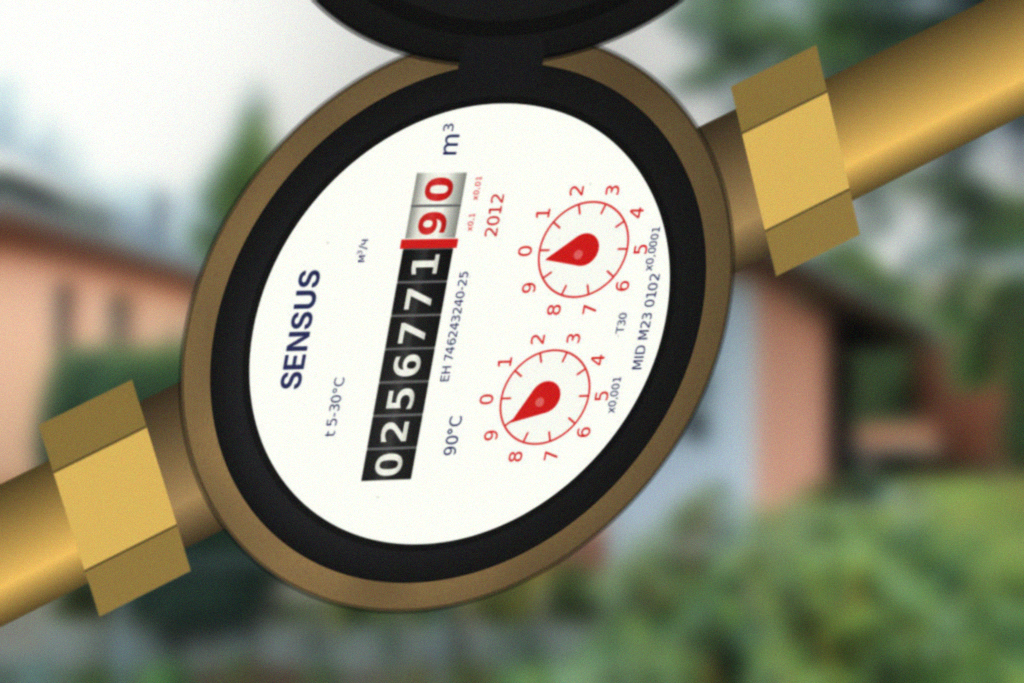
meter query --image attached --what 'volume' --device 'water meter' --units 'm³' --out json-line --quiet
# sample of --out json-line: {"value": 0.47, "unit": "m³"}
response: {"value": 256771.9089, "unit": "m³"}
